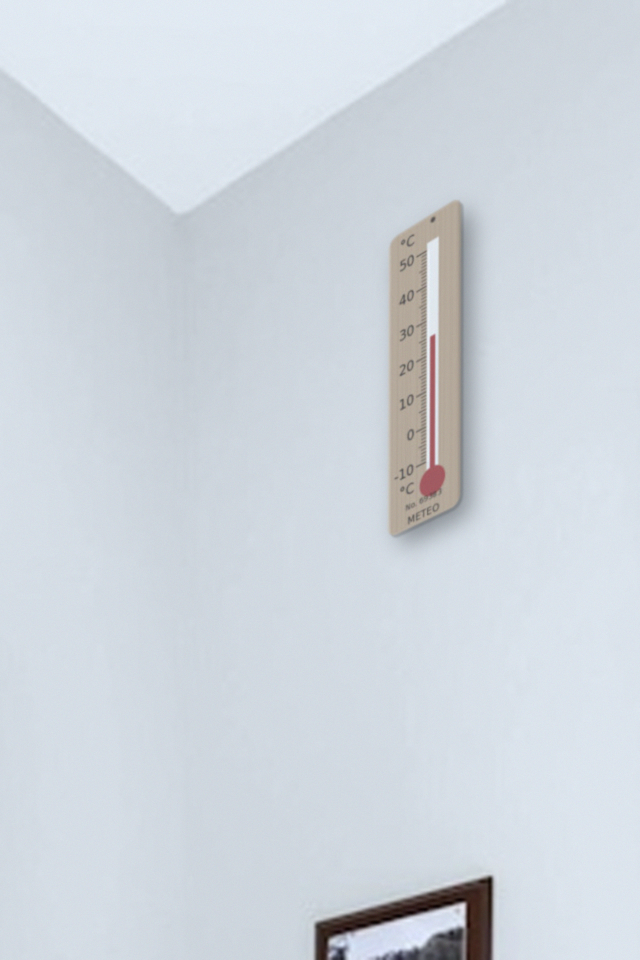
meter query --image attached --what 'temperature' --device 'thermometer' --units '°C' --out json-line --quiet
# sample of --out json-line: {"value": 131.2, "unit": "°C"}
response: {"value": 25, "unit": "°C"}
